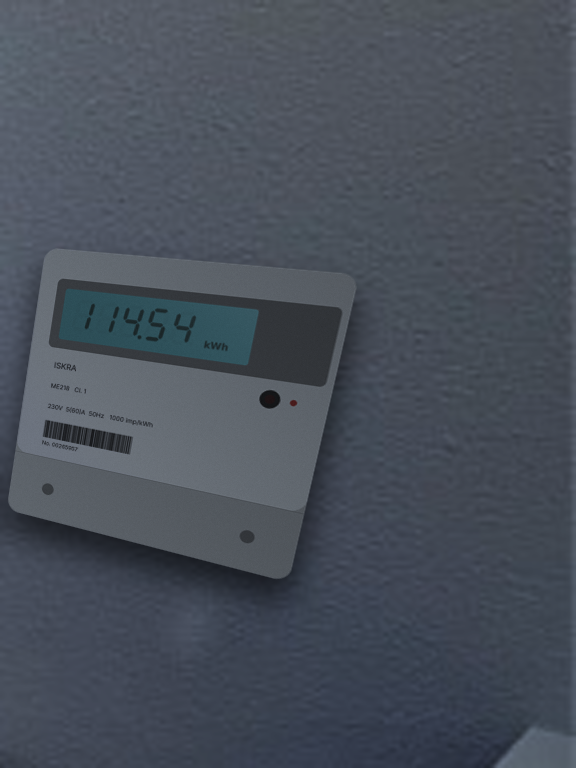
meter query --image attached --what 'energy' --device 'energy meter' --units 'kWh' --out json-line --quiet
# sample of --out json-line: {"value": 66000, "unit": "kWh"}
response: {"value": 114.54, "unit": "kWh"}
